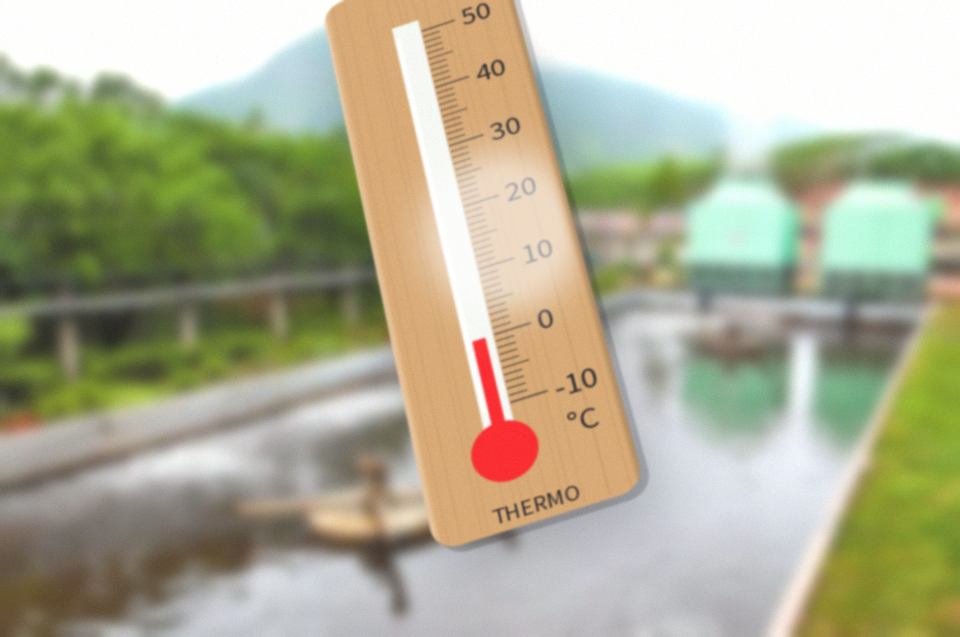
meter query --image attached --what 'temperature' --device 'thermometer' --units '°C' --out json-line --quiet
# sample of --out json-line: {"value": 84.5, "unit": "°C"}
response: {"value": 0, "unit": "°C"}
